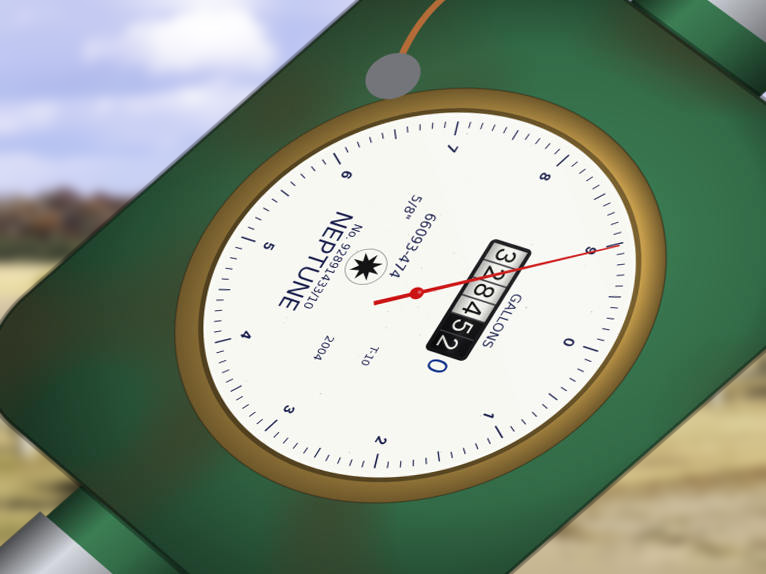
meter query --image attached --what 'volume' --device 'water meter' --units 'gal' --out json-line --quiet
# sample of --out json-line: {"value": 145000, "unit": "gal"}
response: {"value": 3284519.0, "unit": "gal"}
